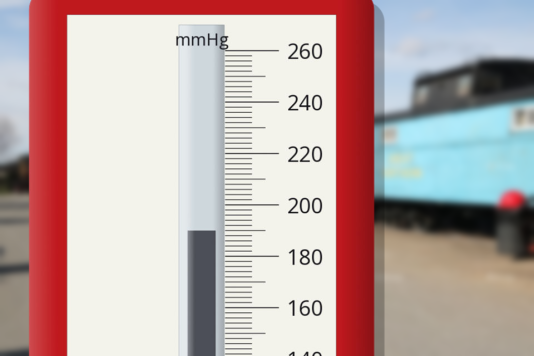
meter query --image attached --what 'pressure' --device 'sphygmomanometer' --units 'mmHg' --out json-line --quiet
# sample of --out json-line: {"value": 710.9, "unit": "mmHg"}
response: {"value": 190, "unit": "mmHg"}
